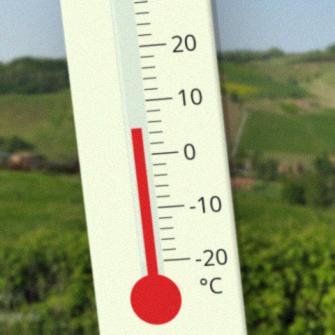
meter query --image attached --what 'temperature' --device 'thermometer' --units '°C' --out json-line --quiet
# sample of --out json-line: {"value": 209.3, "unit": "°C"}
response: {"value": 5, "unit": "°C"}
